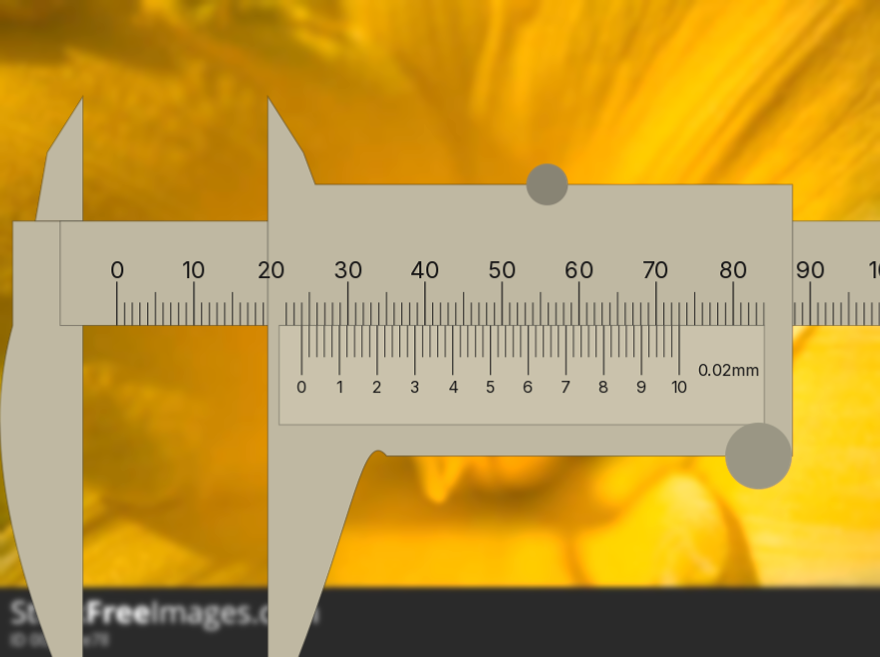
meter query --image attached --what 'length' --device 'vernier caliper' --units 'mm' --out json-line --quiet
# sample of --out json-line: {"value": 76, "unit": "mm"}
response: {"value": 24.0, "unit": "mm"}
